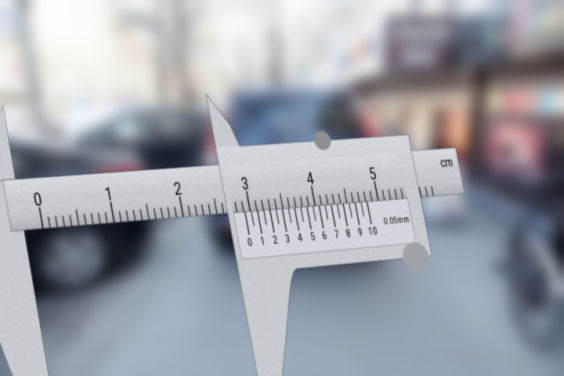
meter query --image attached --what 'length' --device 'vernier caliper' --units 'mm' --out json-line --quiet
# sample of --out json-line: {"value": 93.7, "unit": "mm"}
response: {"value": 29.2, "unit": "mm"}
